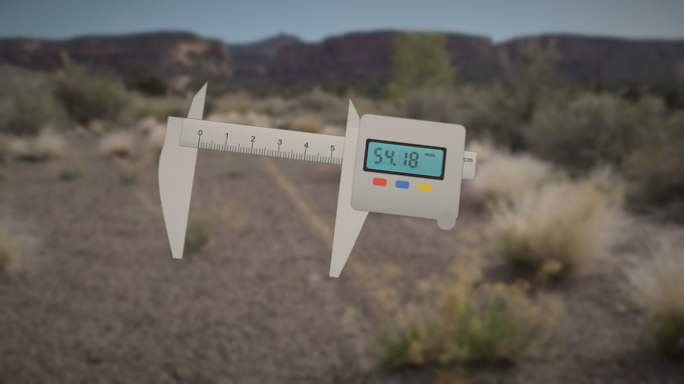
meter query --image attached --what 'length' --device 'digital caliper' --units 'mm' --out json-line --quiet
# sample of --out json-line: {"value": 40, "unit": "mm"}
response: {"value": 54.18, "unit": "mm"}
